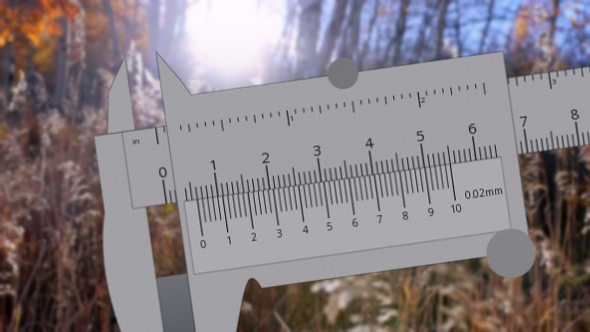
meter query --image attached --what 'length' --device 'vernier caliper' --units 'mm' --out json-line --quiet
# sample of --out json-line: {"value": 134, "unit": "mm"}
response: {"value": 6.0, "unit": "mm"}
